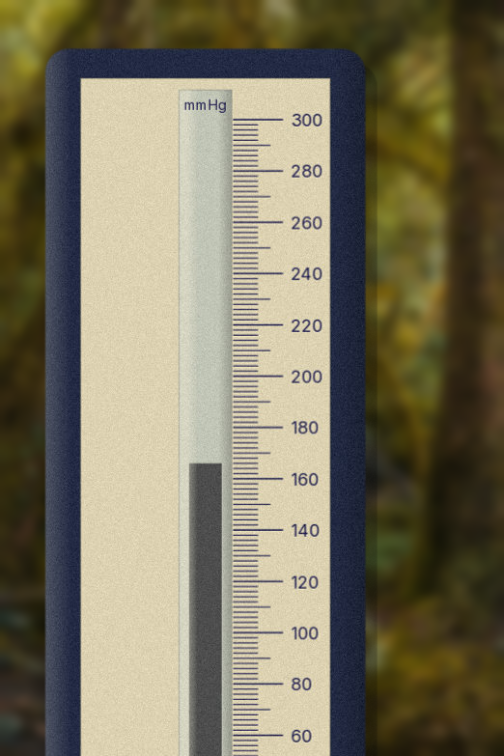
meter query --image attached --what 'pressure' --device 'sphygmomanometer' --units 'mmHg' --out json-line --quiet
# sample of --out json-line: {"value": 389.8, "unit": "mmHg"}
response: {"value": 166, "unit": "mmHg"}
